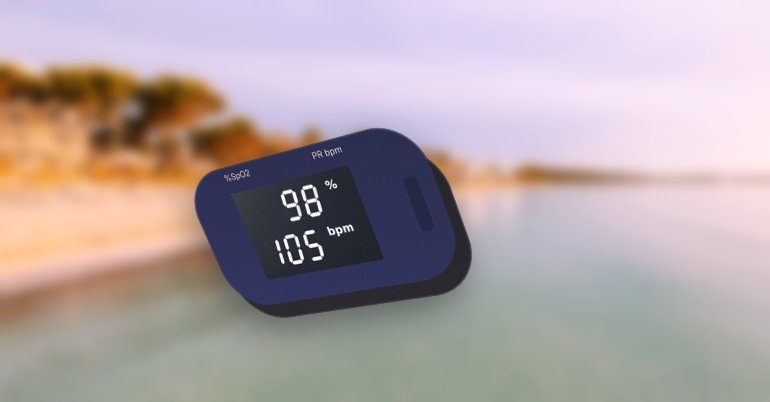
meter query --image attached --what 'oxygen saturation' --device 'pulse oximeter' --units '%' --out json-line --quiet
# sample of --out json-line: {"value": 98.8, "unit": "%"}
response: {"value": 98, "unit": "%"}
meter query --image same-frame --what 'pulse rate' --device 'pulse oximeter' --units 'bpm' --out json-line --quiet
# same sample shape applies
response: {"value": 105, "unit": "bpm"}
